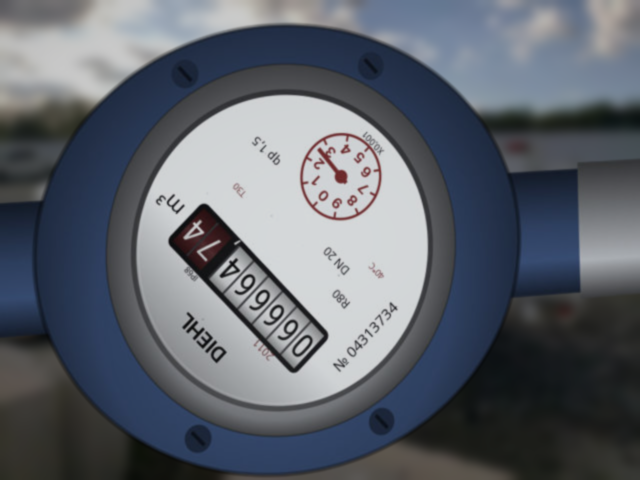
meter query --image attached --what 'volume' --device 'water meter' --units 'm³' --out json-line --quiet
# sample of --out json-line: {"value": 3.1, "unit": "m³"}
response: {"value": 66664.742, "unit": "m³"}
